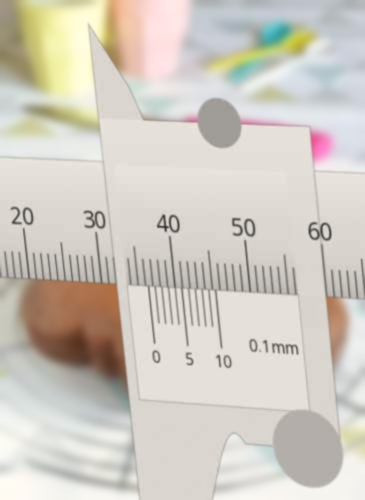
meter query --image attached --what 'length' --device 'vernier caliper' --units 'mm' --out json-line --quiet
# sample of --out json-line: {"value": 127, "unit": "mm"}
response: {"value": 36.4, "unit": "mm"}
